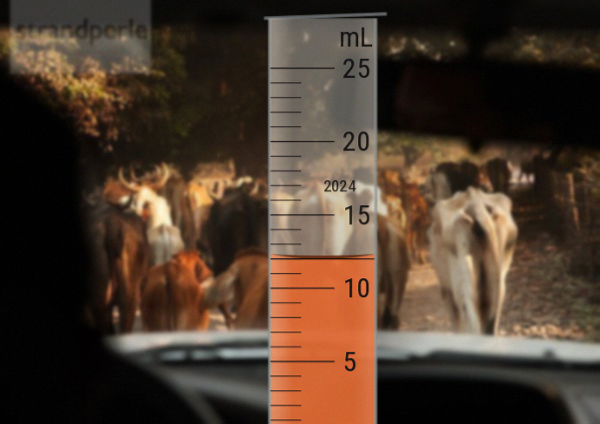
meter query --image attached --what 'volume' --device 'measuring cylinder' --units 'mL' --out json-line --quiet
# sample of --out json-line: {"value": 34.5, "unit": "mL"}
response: {"value": 12, "unit": "mL"}
